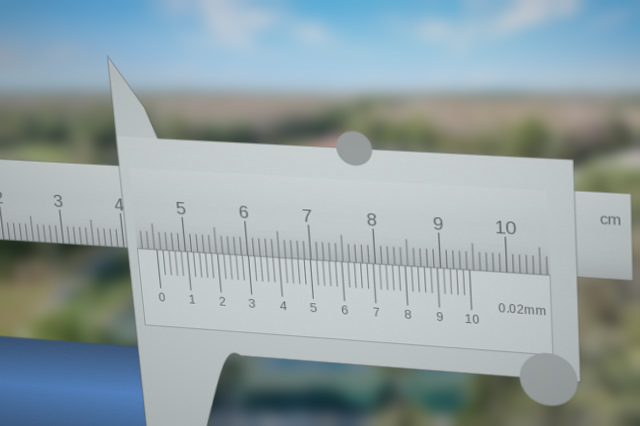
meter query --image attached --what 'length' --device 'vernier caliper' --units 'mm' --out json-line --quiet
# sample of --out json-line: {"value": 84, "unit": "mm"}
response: {"value": 45.4, "unit": "mm"}
